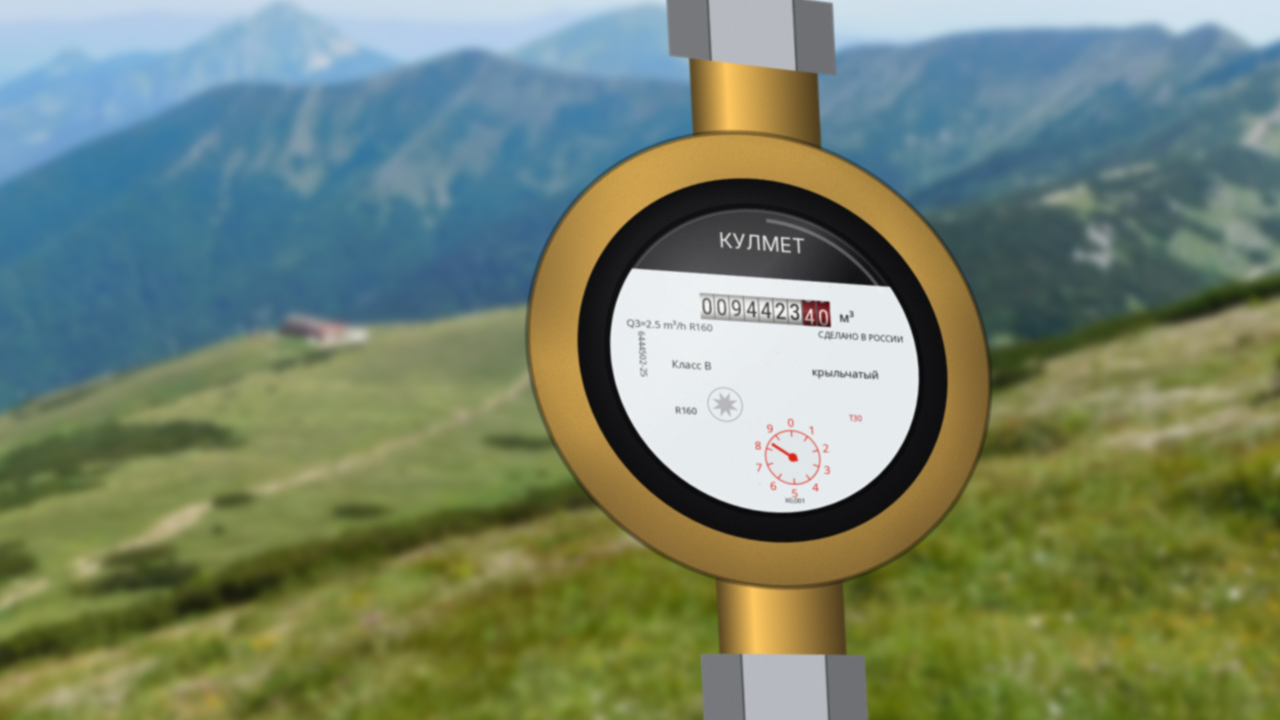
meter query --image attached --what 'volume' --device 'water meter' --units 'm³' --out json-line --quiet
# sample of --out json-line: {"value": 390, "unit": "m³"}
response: {"value": 94423.398, "unit": "m³"}
